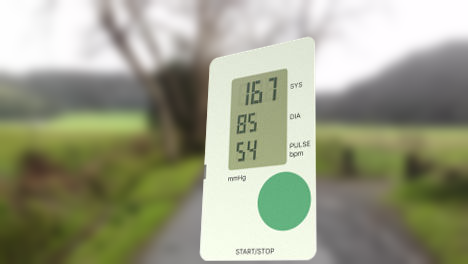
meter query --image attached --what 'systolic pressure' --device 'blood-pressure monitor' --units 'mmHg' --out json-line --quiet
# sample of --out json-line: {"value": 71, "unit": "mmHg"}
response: {"value": 167, "unit": "mmHg"}
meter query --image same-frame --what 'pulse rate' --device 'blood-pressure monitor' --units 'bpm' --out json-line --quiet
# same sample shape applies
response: {"value": 54, "unit": "bpm"}
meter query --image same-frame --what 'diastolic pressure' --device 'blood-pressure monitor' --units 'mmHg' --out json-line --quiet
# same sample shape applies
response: {"value": 85, "unit": "mmHg"}
